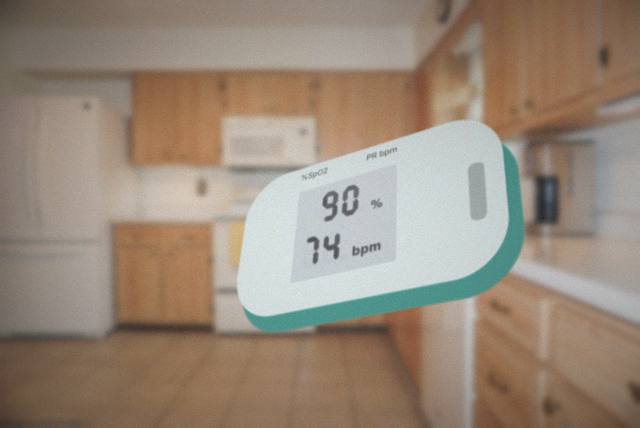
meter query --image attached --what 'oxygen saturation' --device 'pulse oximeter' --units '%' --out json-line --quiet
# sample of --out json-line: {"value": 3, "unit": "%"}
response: {"value": 90, "unit": "%"}
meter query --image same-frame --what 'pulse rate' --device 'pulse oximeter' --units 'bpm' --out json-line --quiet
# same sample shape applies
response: {"value": 74, "unit": "bpm"}
